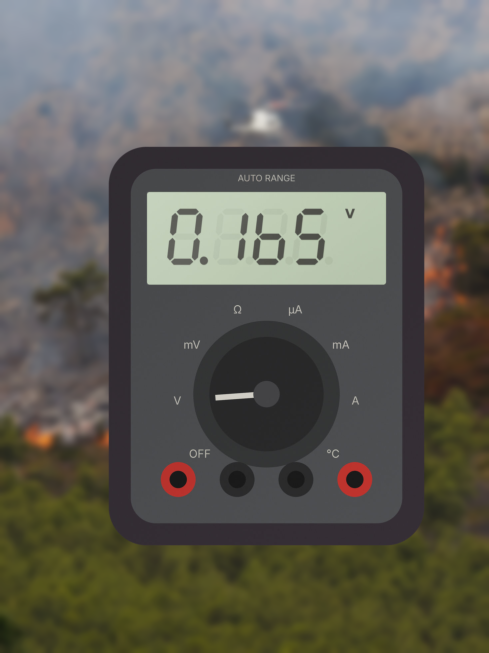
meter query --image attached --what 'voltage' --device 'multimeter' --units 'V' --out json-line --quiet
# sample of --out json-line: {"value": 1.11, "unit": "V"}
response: {"value": 0.165, "unit": "V"}
